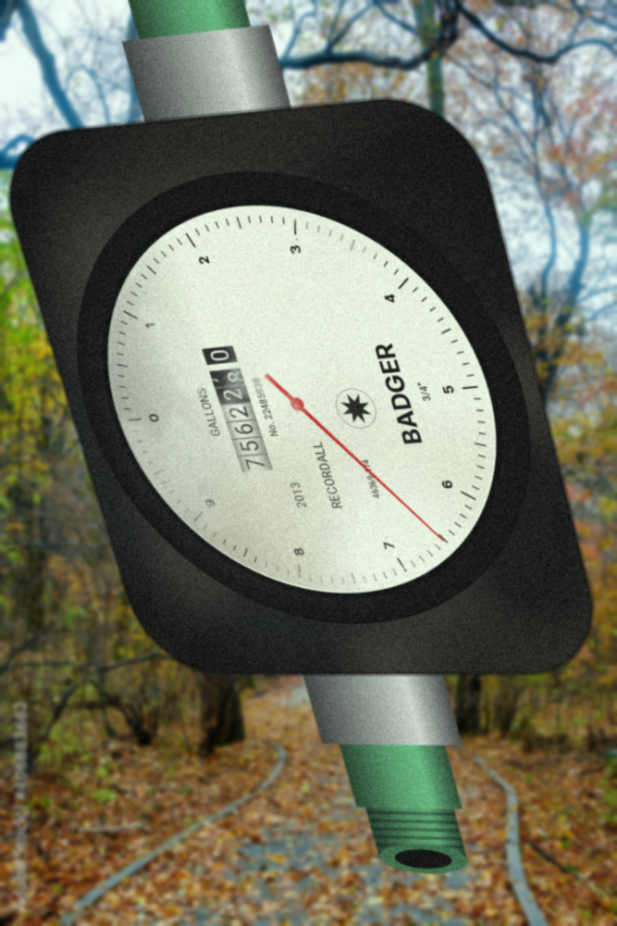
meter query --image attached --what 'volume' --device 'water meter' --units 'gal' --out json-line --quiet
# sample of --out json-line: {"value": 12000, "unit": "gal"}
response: {"value": 7562276.5, "unit": "gal"}
